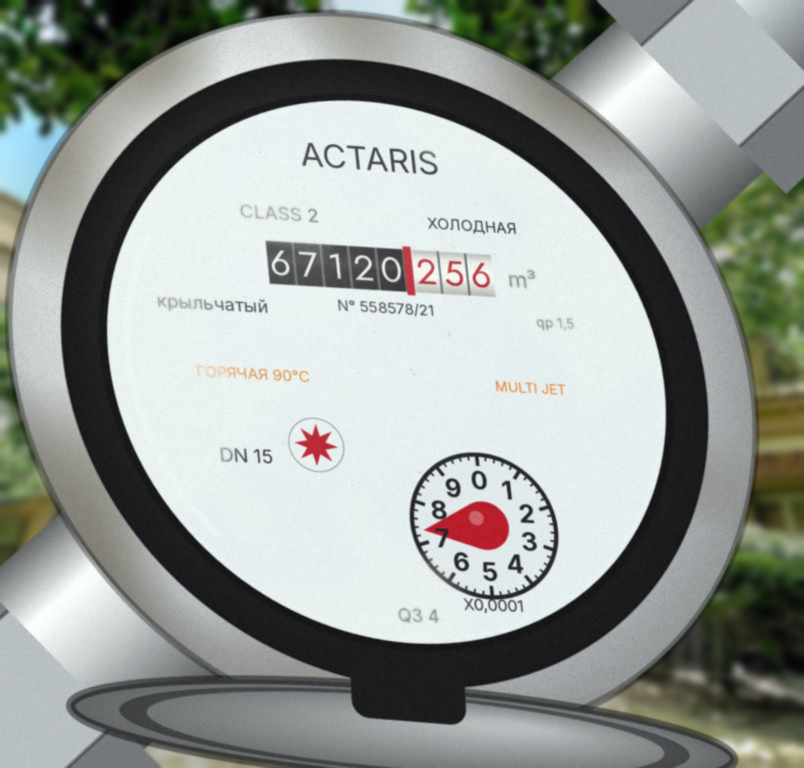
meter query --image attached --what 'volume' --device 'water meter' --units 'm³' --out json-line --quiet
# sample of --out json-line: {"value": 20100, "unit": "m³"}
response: {"value": 67120.2567, "unit": "m³"}
